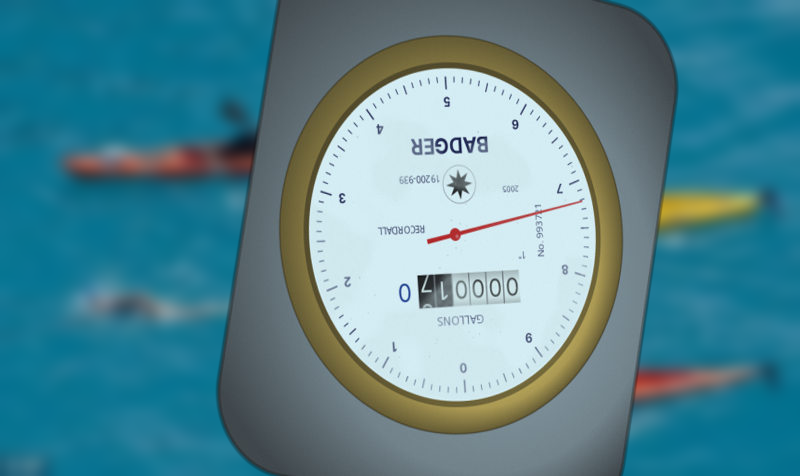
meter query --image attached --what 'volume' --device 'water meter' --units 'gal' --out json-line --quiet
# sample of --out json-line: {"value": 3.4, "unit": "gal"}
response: {"value": 167.2, "unit": "gal"}
